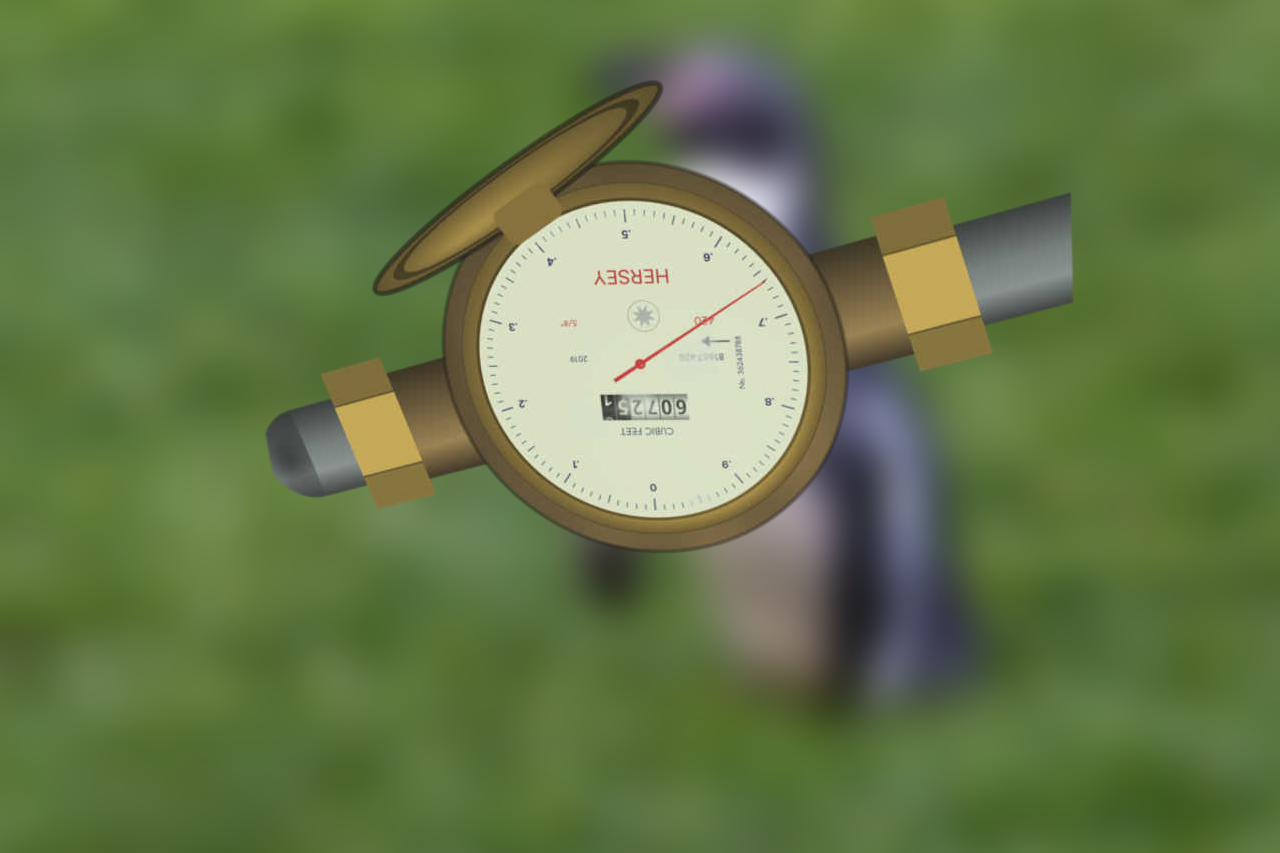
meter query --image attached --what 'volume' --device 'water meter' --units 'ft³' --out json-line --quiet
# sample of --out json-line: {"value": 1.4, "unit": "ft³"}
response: {"value": 607250.66, "unit": "ft³"}
